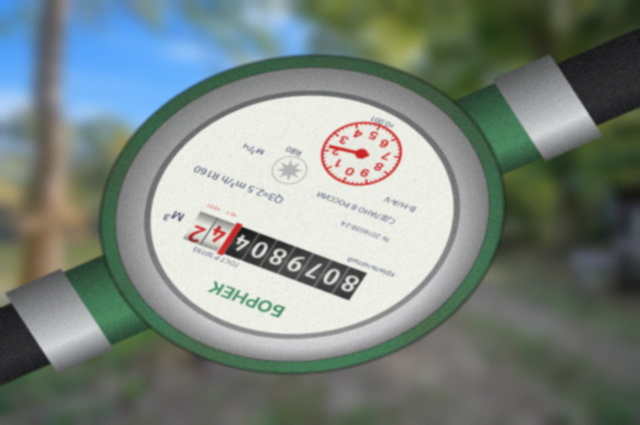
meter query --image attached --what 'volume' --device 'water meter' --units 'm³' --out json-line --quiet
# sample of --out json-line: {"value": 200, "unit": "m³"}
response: {"value": 8079804.422, "unit": "m³"}
